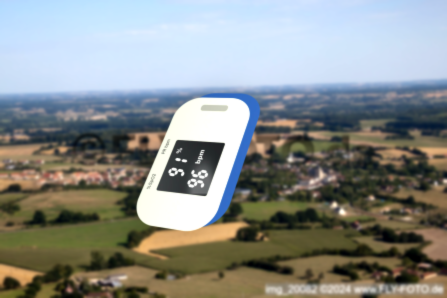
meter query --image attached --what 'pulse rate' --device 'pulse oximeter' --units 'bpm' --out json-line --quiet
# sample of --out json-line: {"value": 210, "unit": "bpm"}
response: {"value": 96, "unit": "bpm"}
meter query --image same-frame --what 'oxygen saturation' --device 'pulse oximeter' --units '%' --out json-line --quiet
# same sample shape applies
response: {"value": 91, "unit": "%"}
